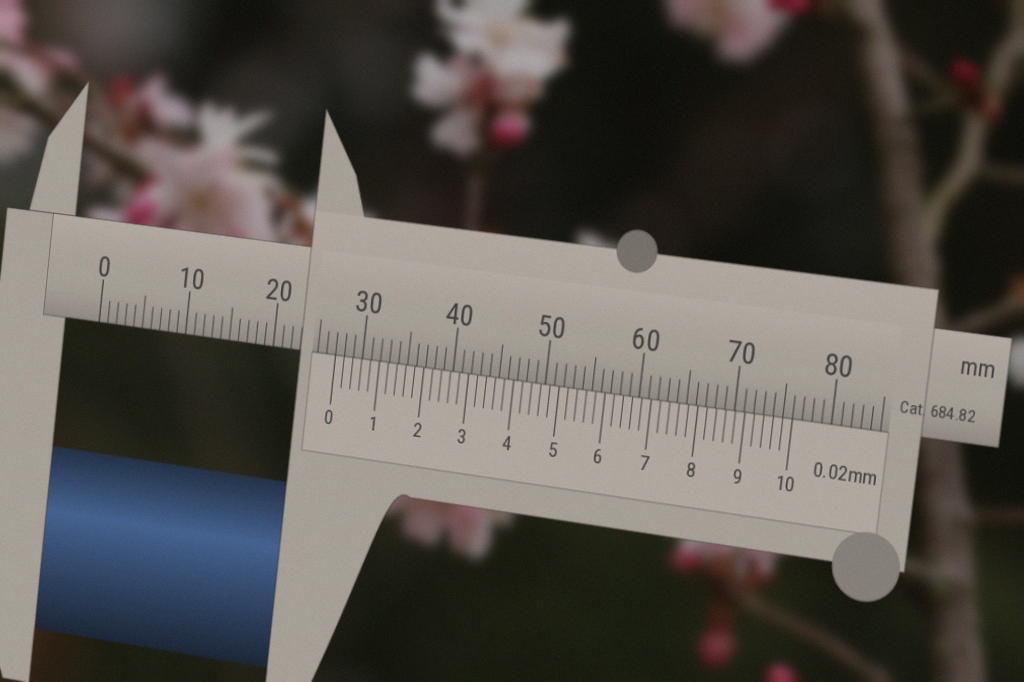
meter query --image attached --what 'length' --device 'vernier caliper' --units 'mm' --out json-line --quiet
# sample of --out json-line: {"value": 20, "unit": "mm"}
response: {"value": 27.0, "unit": "mm"}
